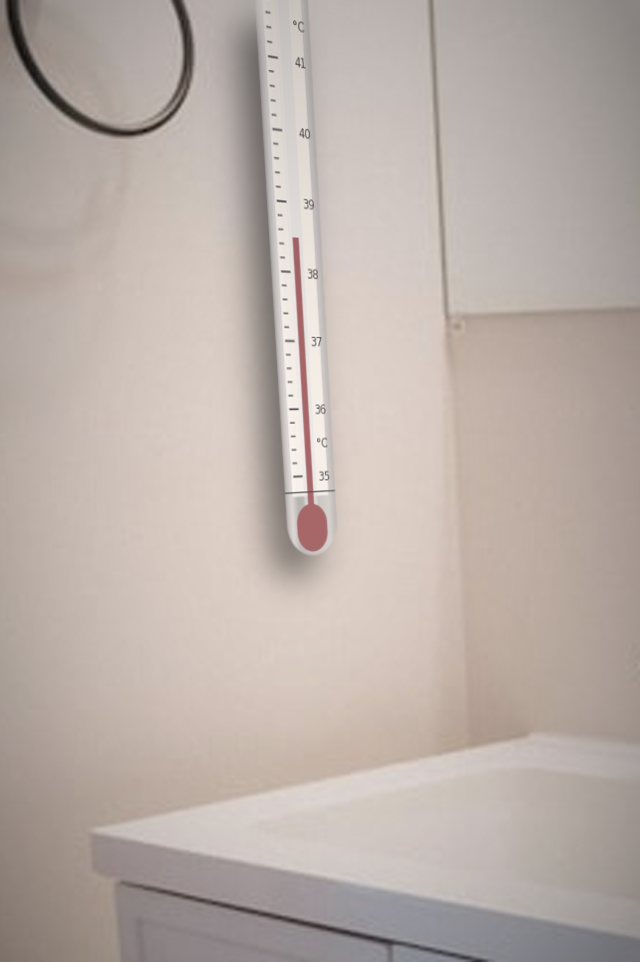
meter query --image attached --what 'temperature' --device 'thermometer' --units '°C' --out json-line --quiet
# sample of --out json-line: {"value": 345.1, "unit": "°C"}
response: {"value": 38.5, "unit": "°C"}
